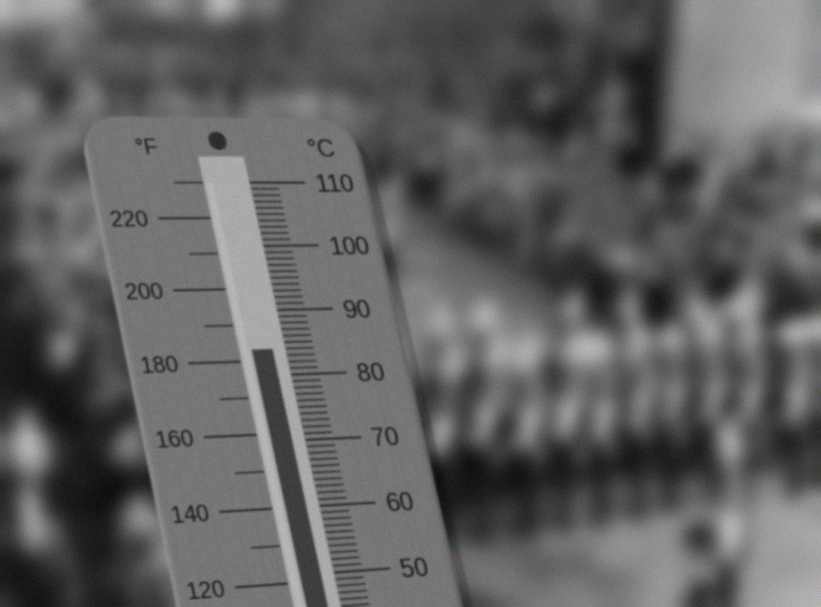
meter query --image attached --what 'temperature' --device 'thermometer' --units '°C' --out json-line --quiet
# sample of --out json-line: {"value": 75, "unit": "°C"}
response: {"value": 84, "unit": "°C"}
